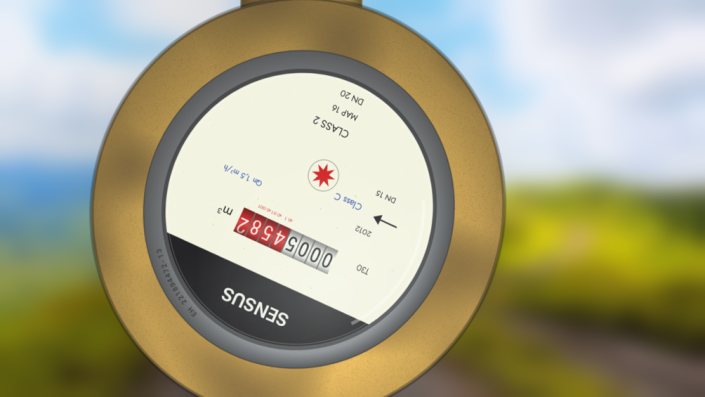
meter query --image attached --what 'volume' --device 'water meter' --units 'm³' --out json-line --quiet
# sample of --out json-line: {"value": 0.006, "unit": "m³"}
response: {"value": 5.4582, "unit": "m³"}
